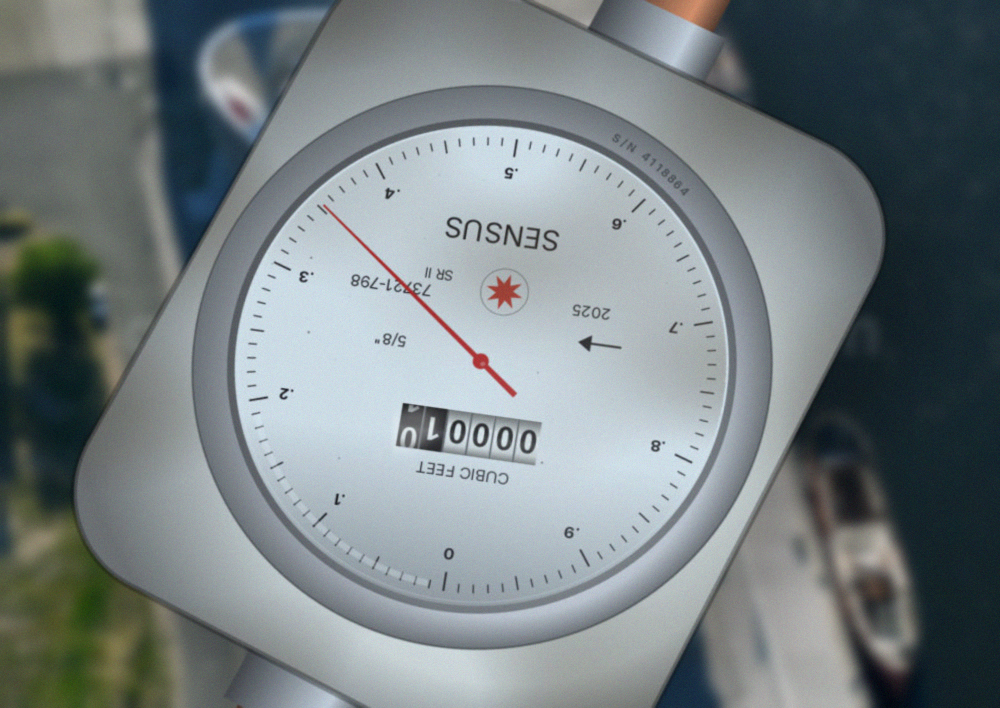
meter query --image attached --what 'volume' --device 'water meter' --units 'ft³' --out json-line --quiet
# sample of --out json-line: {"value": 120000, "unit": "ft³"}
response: {"value": 10.35, "unit": "ft³"}
